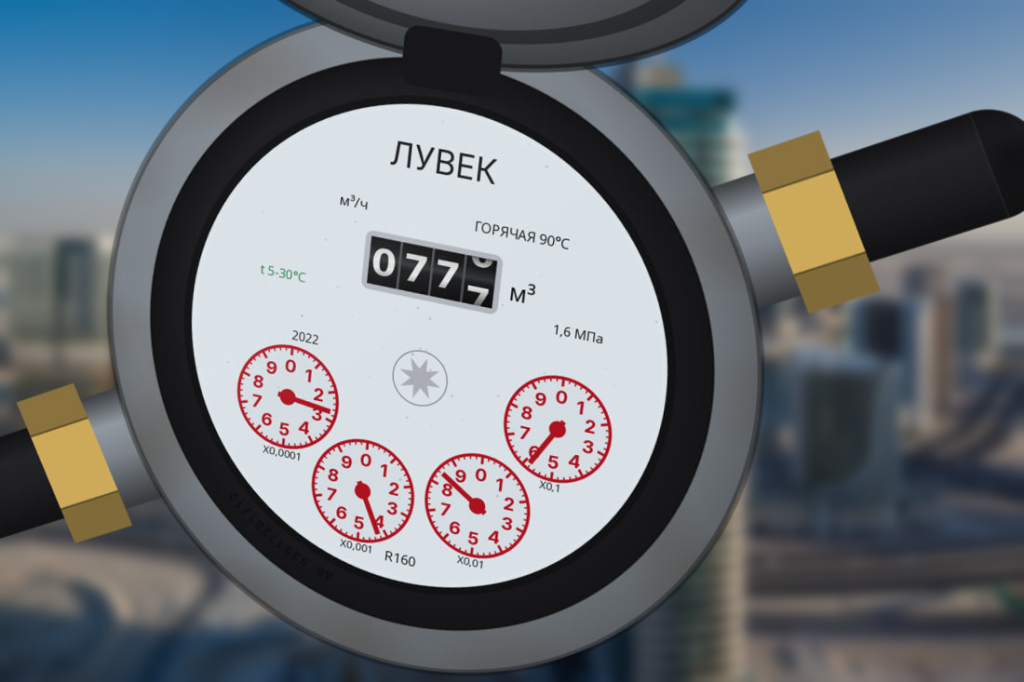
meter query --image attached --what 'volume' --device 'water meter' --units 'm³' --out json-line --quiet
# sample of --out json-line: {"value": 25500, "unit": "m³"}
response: {"value": 776.5842, "unit": "m³"}
